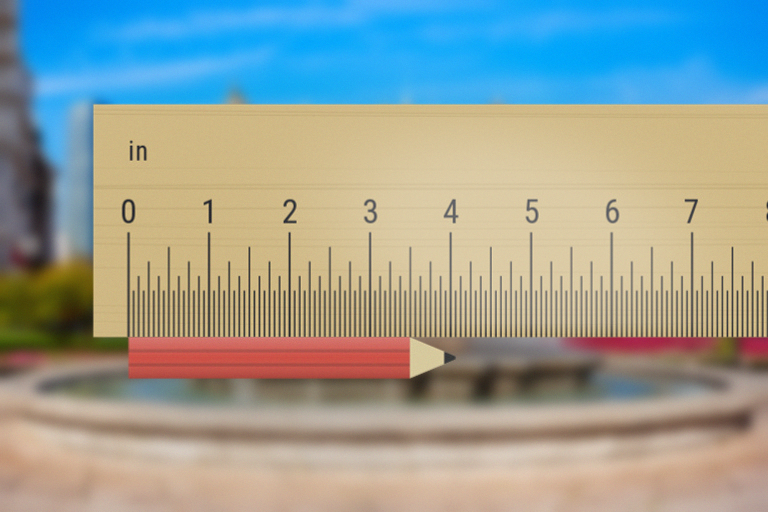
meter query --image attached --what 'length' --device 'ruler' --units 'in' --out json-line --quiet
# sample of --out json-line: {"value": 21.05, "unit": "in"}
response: {"value": 4.0625, "unit": "in"}
